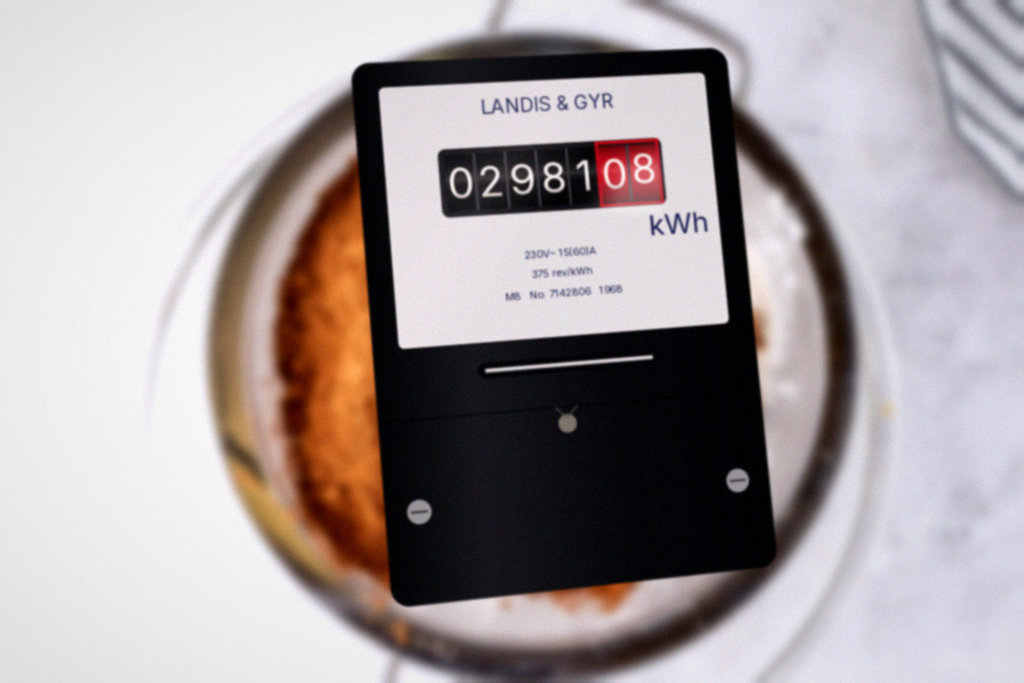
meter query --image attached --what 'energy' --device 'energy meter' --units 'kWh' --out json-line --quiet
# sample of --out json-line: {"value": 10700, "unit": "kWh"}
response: {"value": 2981.08, "unit": "kWh"}
